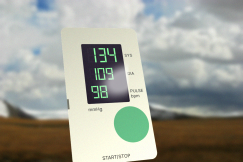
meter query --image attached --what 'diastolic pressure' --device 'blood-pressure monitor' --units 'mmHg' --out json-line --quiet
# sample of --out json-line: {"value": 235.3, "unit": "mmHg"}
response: {"value": 109, "unit": "mmHg"}
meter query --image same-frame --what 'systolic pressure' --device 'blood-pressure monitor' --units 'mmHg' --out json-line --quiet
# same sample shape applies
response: {"value": 134, "unit": "mmHg"}
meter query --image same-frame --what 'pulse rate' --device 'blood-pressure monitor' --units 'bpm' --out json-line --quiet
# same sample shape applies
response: {"value": 98, "unit": "bpm"}
